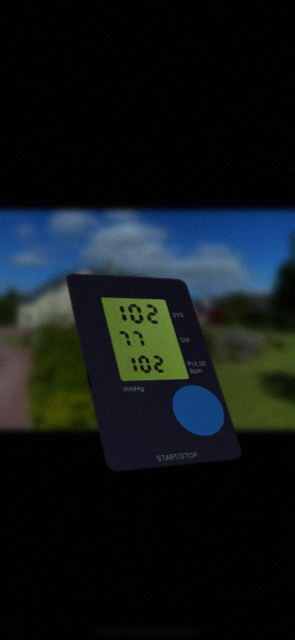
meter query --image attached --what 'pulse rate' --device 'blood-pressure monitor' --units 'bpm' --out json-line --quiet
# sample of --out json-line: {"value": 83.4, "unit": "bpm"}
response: {"value": 102, "unit": "bpm"}
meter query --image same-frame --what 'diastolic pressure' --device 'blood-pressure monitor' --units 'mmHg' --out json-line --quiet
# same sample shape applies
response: {"value": 77, "unit": "mmHg"}
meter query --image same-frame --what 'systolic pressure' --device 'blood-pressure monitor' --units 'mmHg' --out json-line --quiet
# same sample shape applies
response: {"value": 102, "unit": "mmHg"}
